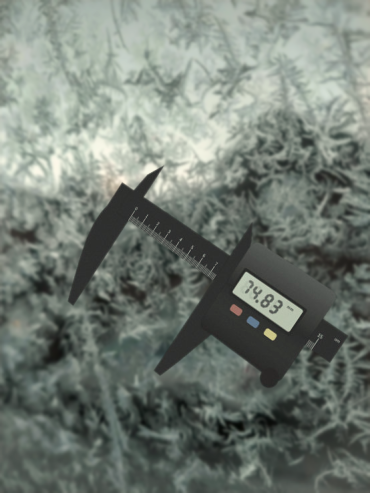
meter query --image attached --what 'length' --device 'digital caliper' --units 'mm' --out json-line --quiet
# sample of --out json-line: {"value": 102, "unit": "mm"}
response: {"value": 74.83, "unit": "mm"}
